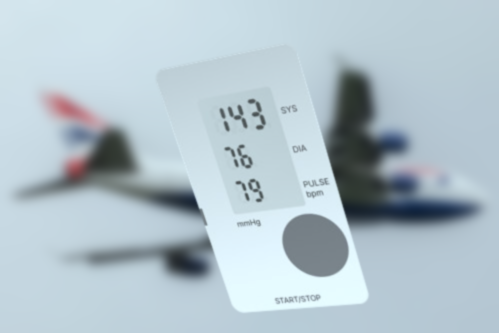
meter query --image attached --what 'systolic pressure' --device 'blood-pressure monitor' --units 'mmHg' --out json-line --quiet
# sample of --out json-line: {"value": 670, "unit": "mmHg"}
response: {"value": 143, "unit": "mmHg"}
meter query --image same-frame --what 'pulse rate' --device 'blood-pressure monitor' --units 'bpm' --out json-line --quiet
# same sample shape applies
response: {"value": 79, "unit": "bpm"}
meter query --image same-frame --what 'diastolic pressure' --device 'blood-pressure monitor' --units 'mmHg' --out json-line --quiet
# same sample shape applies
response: {"value": 76, "unit": "mmHg"}
